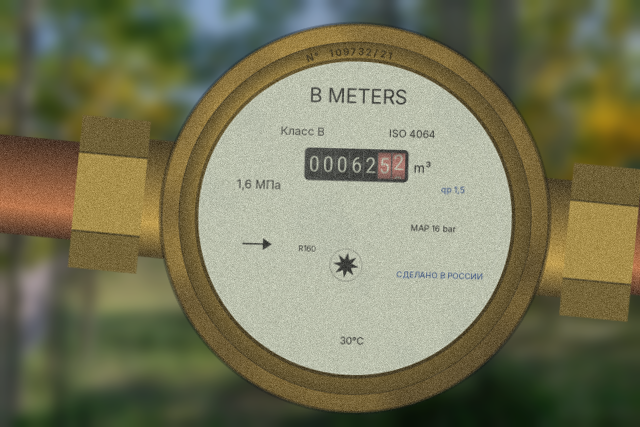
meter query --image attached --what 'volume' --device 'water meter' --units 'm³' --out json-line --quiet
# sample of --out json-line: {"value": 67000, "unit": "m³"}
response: {"value": 62.52, "unit": "m³"}
